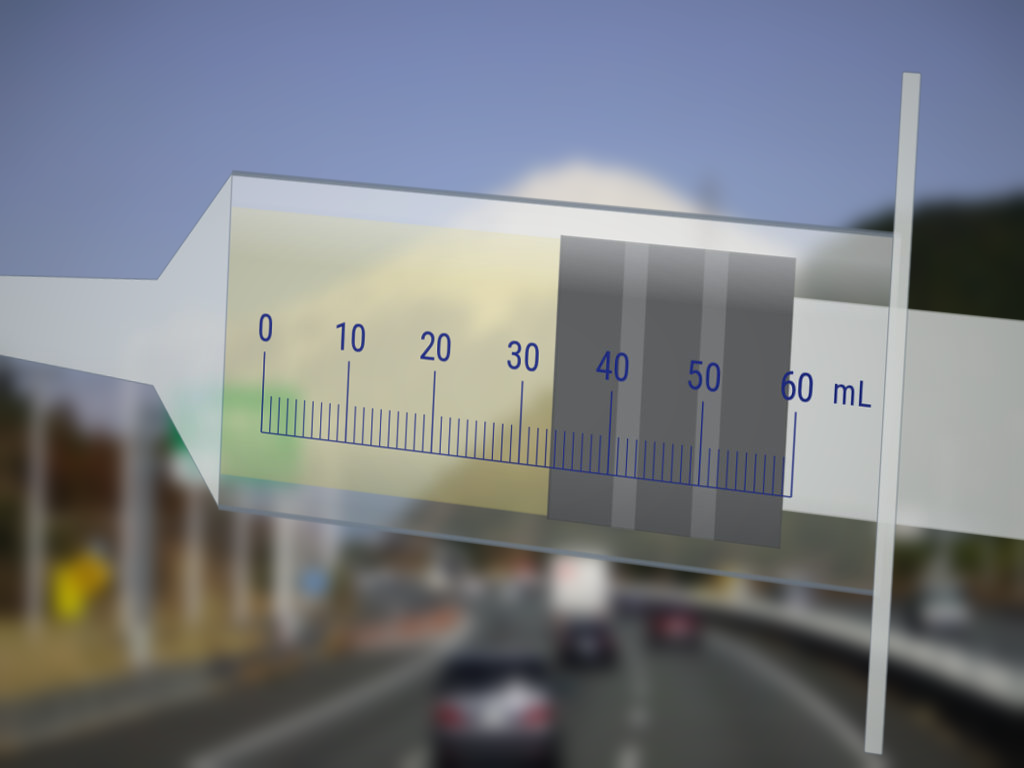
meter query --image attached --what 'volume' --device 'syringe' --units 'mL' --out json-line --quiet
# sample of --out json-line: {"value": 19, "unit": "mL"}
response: {"value": 33.5, "unit": "mL"}
